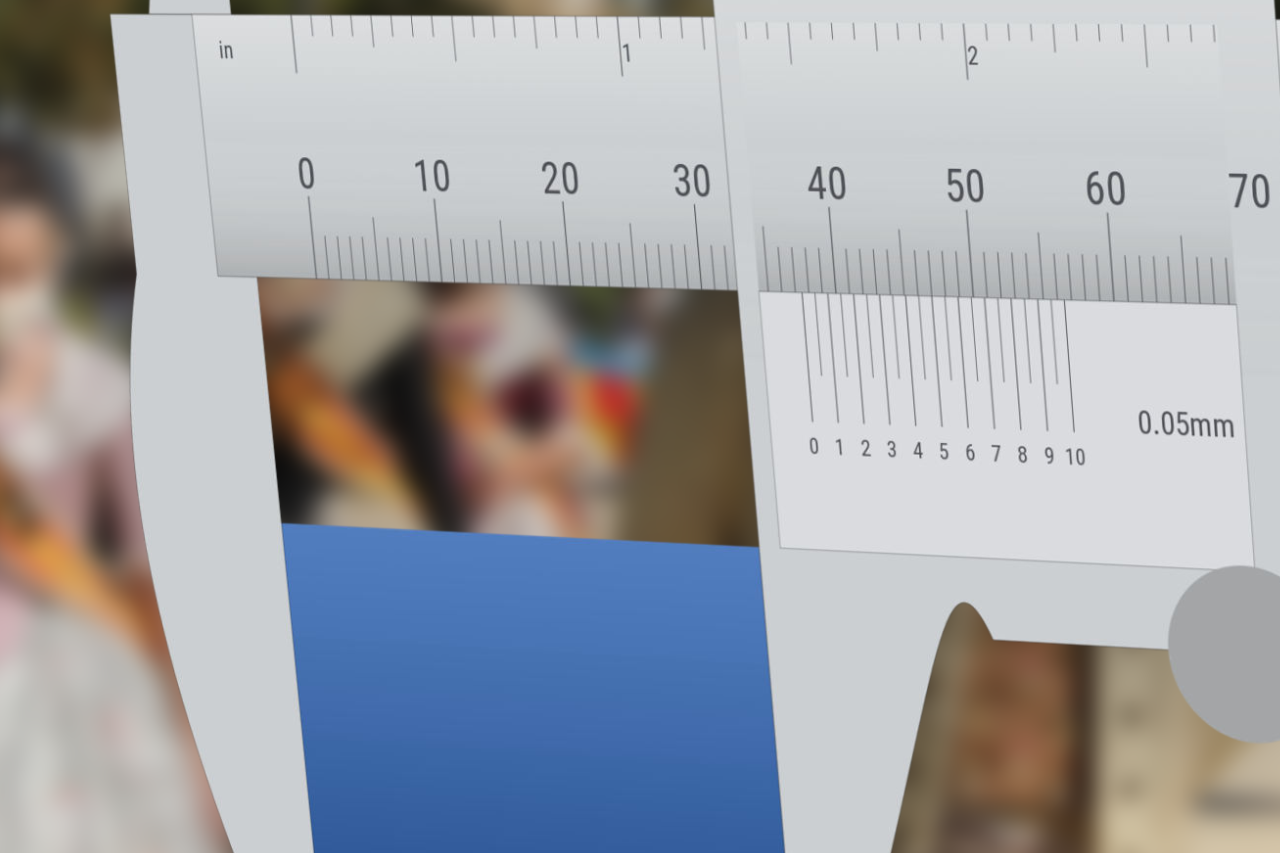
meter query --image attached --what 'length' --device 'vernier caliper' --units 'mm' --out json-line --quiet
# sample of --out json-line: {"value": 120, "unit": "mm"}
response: {"value": 37.5, "unit": "mm"}
